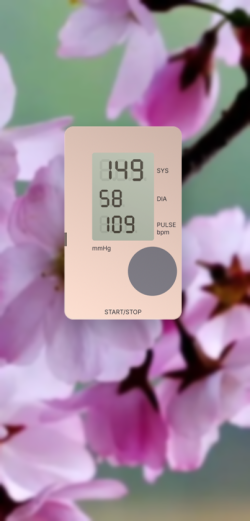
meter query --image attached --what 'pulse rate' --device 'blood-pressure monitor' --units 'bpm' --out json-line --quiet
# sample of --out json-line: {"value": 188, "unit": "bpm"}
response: {"value": 109, "unit": "bpm"}
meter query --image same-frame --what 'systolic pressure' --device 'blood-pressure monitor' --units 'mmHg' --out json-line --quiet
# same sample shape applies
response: {"value": 149, "unit": "mmHg"}
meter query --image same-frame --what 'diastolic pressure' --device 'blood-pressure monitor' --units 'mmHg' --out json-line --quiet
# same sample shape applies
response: {"value": 58, "unit": "mmHg"}
